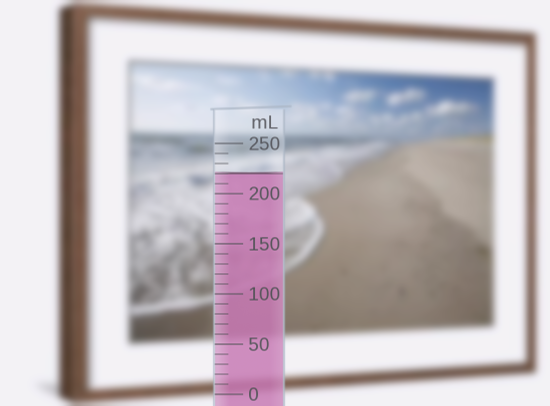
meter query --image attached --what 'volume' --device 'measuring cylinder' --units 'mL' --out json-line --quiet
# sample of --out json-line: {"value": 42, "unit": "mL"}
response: {"value": 220, "unit": "mL"}
